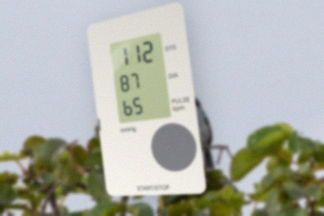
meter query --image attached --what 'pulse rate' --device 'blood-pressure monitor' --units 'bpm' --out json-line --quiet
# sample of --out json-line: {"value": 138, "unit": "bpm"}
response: {"value": 65, "unit": "bpm"}
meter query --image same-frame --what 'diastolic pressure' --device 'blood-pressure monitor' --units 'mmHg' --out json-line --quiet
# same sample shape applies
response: {"value": 87, "unit": "mmHg"}
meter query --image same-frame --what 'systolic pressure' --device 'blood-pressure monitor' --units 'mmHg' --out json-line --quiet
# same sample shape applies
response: {"value": 112, "unit": "mmHg"}
